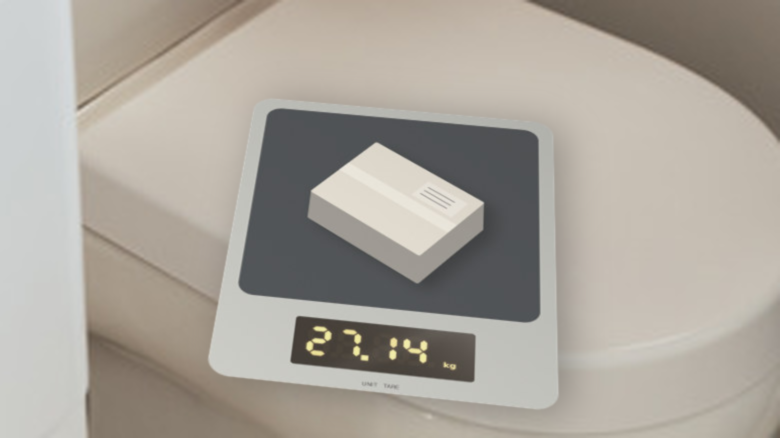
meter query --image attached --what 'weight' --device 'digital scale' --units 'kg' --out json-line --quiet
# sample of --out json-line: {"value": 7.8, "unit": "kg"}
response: {"value": 27.14, "unit": "kg"}
